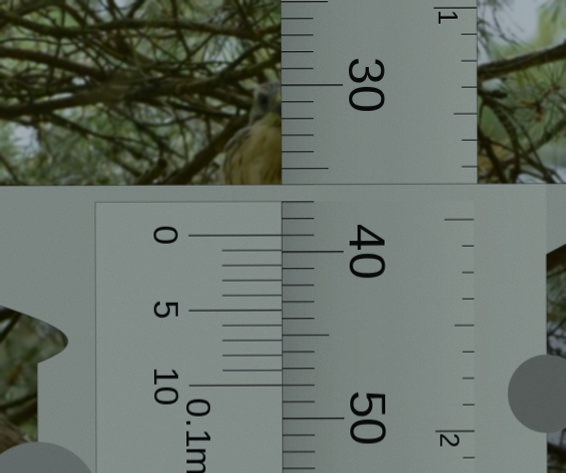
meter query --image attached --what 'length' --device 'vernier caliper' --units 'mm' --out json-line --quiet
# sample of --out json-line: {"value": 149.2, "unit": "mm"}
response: {"value": 39.0, "unit": "mm"}
